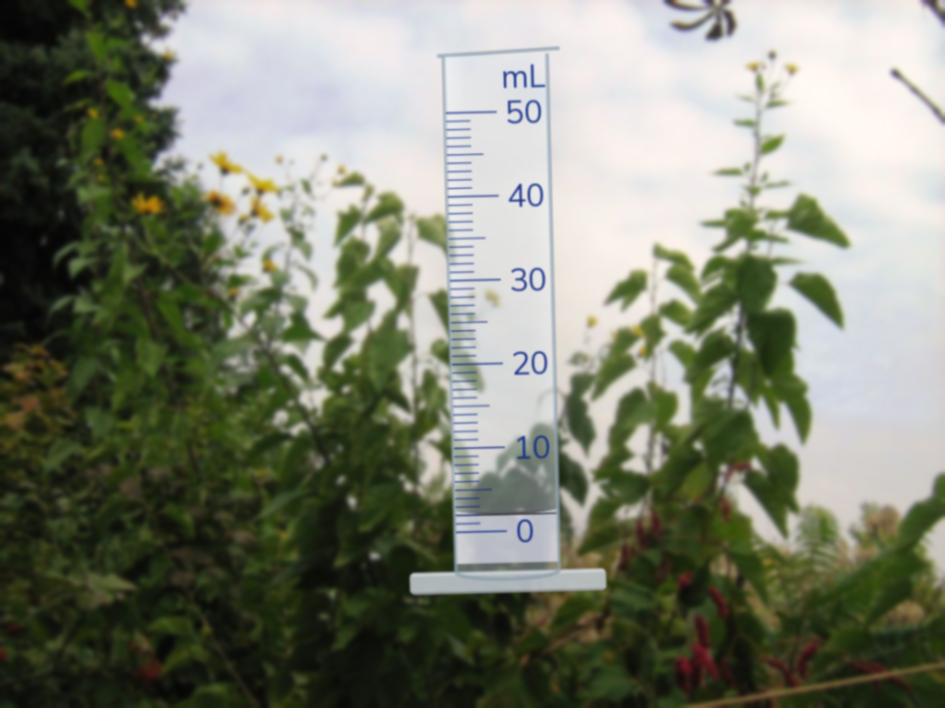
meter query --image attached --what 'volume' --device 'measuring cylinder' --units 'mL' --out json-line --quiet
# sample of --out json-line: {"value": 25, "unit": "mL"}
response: {"value": 2, "unit": "mL"}
